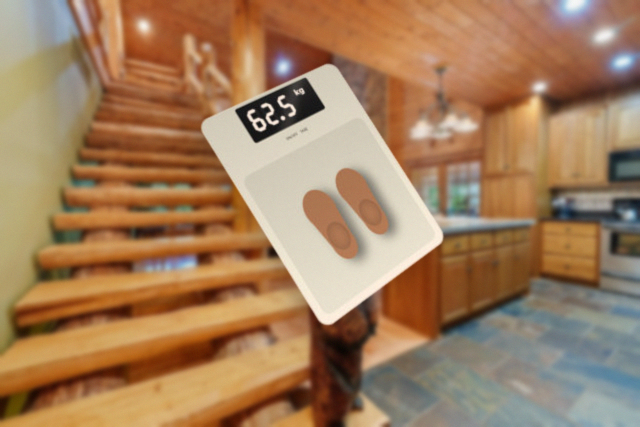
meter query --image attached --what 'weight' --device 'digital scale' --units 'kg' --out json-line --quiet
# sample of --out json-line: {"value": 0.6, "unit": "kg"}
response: {"value": 62.5, "unit": "kg"}
